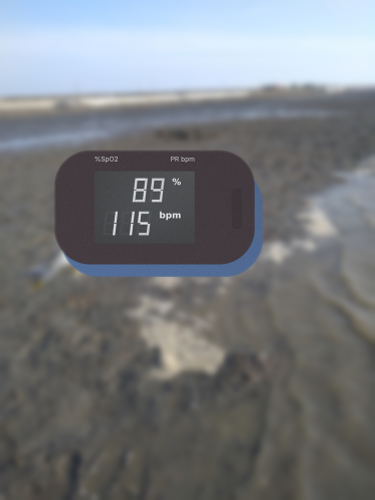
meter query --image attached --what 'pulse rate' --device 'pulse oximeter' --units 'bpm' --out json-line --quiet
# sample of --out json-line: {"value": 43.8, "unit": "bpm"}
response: {"value": 115, "unit": "bpm"}
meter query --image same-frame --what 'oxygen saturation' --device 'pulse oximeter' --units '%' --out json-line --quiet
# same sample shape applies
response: {"value": 89, "unit": "%"}
